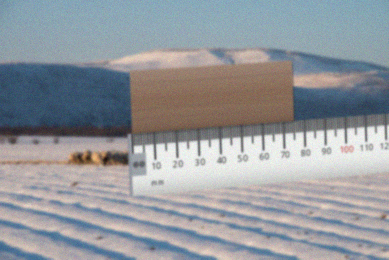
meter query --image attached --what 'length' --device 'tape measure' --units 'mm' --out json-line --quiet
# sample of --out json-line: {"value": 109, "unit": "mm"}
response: {"value": 75, "unit": "mm"}
